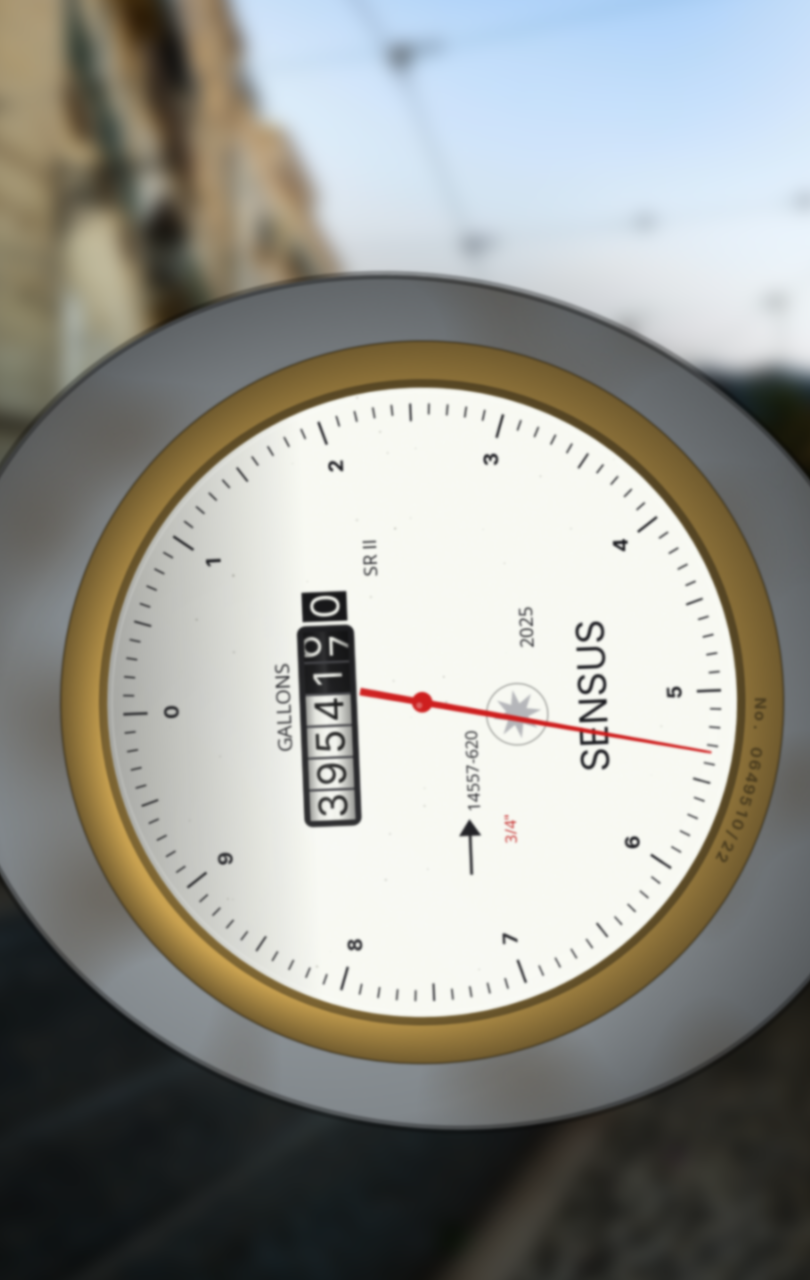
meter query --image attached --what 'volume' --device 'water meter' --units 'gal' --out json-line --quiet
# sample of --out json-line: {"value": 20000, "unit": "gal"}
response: {"value": 3954165.3, "unit": "gal"}
